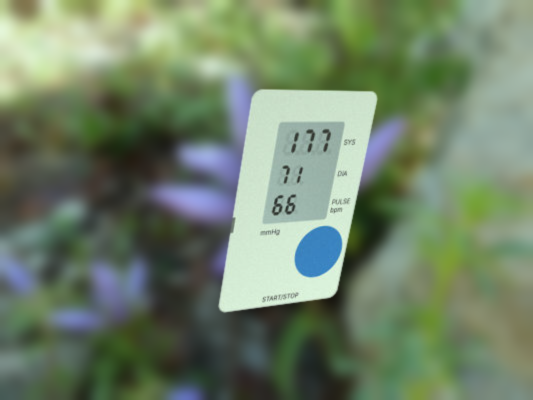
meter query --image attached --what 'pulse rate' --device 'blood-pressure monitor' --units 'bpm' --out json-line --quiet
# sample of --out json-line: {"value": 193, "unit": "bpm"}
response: {"value": 66, "unit": "bpm"}
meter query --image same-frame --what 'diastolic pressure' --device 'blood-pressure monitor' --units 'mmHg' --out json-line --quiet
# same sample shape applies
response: {"value": 71, "unit": "mmHg"}
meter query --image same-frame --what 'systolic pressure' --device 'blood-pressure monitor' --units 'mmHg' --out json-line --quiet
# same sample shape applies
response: {"value": 177, "unit": "mmHg"}
